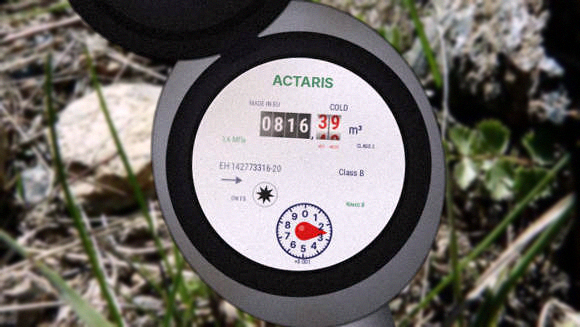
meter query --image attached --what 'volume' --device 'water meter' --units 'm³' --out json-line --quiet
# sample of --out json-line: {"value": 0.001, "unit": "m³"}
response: {"value": 816.392, "unit": "m³"}
